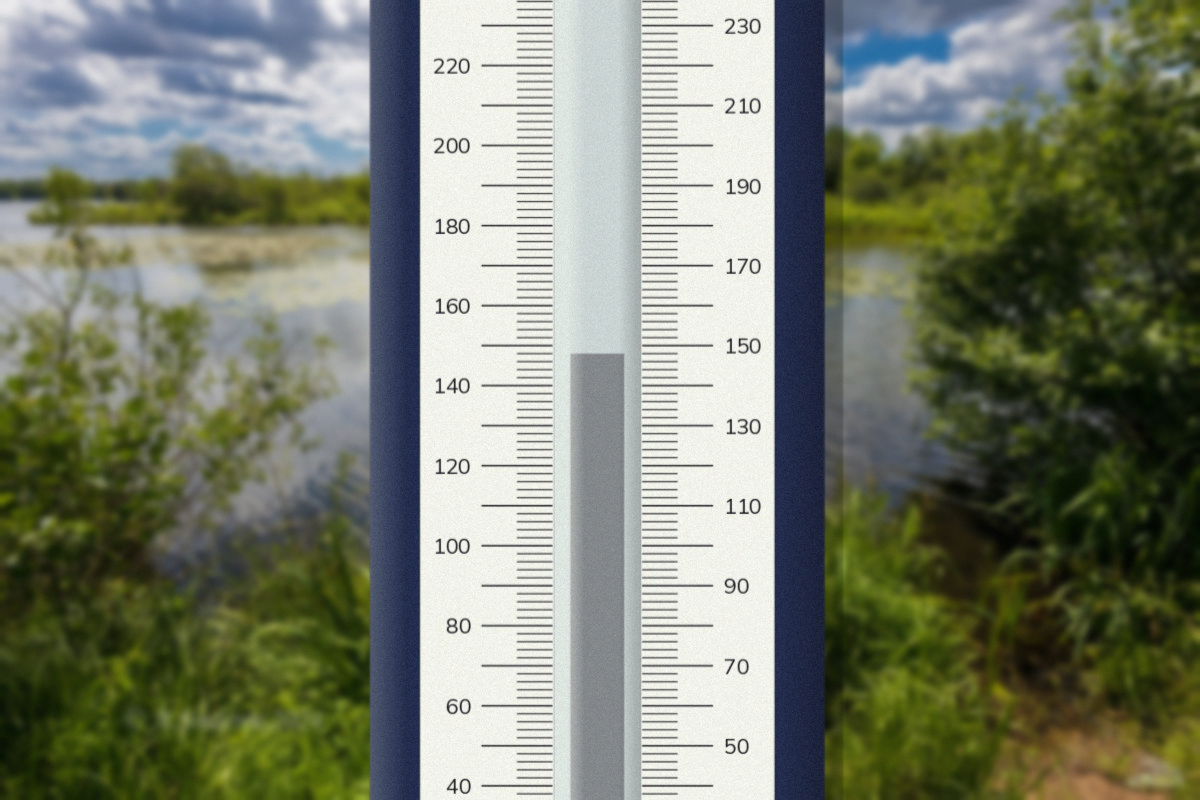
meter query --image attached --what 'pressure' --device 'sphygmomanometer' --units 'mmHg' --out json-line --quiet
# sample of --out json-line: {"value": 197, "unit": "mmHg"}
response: {"value": 148, "unit": "mmHg"}
